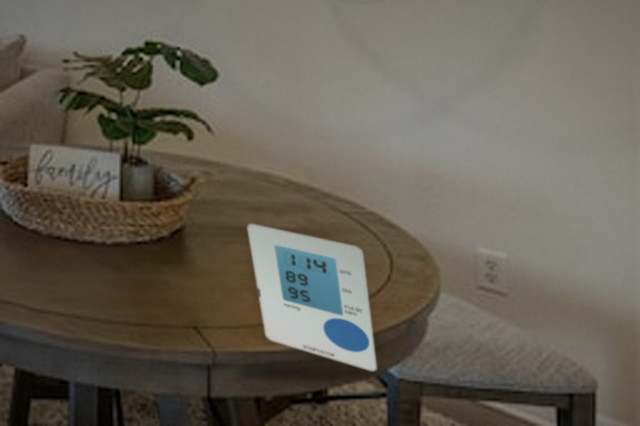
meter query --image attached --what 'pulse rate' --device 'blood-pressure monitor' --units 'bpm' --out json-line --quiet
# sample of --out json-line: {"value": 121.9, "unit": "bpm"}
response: {"value": 95, "unit": "bpm"}
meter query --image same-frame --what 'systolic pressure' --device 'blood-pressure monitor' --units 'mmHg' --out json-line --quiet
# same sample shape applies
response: {"value": 114, "unit": "mmHg"}
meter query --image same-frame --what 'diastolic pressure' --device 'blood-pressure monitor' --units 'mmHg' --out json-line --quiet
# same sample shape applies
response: {"value": 89, "unit": "mmHg"}
